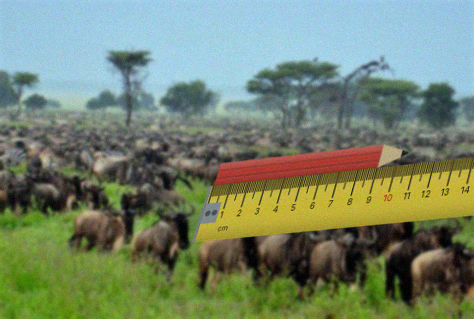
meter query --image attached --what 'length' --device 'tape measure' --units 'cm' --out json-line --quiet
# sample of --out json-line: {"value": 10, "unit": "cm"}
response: {"value": 10.5, "unit": "cm"}
